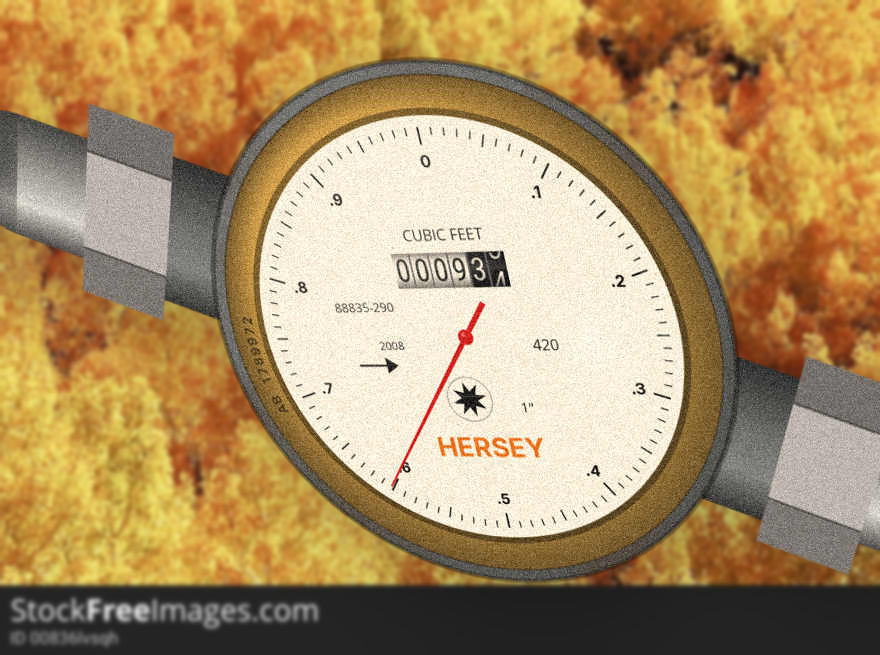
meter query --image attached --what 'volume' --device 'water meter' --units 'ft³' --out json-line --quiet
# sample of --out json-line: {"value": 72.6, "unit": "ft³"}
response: {"value": 933.60, "unit": "ft³"}
